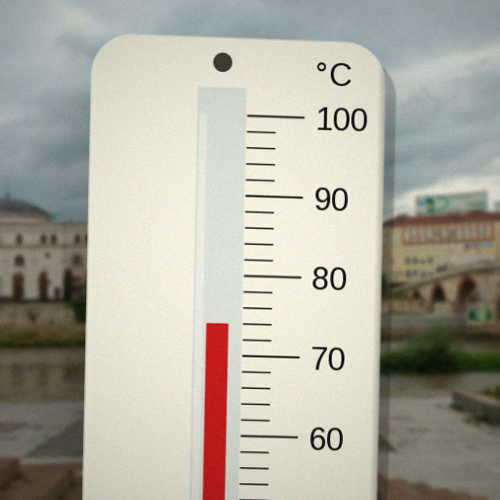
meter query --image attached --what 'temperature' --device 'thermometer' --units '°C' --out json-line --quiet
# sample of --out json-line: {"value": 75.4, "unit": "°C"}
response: {"value": 74, "unit": "°C"}
